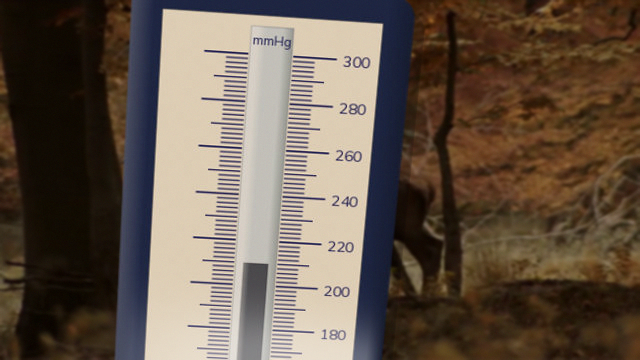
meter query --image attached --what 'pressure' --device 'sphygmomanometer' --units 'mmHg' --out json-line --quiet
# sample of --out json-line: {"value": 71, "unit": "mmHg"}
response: {"value": 210, "unit": "mmHg"}
